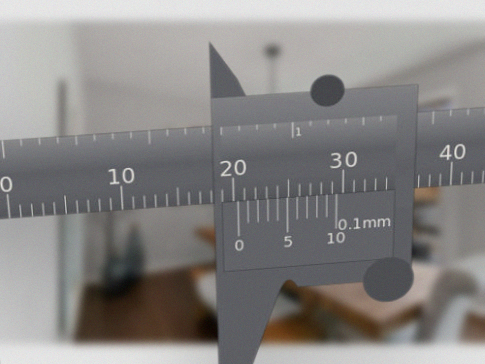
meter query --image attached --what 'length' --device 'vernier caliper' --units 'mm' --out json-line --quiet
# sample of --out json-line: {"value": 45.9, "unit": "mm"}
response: {"value": 20.4, "unit": "mm"}
